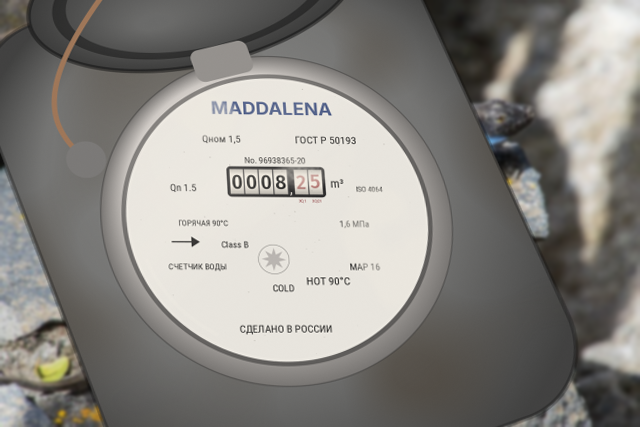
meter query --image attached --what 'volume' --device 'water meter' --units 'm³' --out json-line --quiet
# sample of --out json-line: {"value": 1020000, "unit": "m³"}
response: {"value": 8.25, "unit": "m³"}
